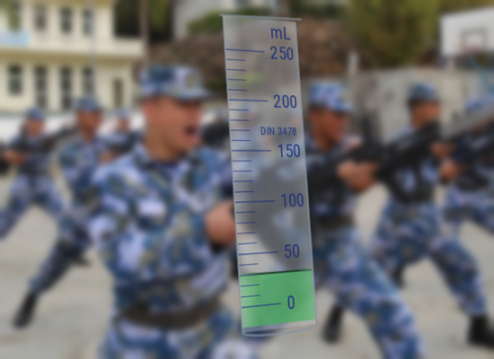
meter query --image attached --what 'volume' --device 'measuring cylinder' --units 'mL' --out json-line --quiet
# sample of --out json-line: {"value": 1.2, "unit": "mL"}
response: {"value": 30, "unit": "mL"}
